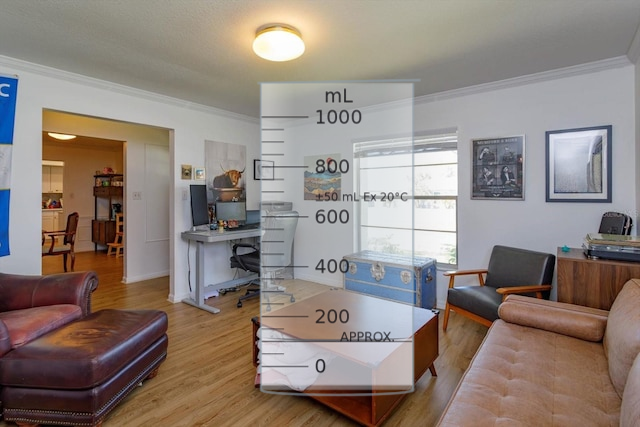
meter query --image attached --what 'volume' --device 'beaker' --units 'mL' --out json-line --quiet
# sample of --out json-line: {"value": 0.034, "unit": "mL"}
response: {"value": 100, "unit": "mL"}
